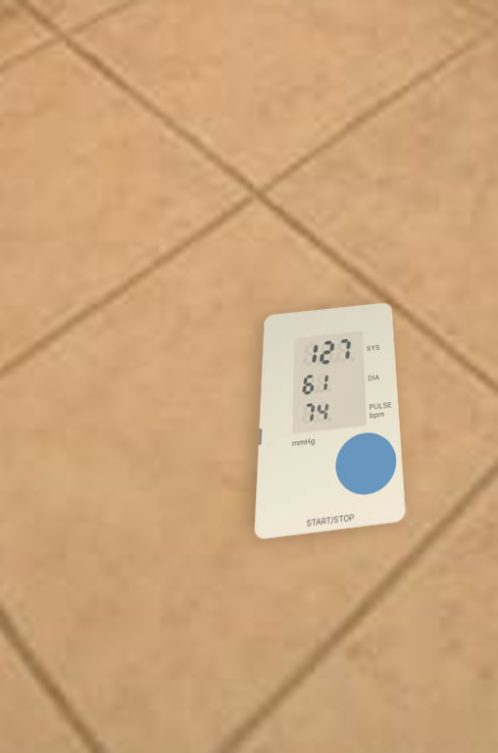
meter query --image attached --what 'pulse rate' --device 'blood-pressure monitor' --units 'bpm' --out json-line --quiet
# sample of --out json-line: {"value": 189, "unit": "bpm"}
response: {"value": 74, "unit": "bpm"}
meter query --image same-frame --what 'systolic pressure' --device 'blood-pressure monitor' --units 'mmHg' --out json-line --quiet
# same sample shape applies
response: {"value": 127, "unit": "mmHg"}
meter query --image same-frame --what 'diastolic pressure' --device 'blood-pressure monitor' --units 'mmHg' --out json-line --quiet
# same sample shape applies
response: {"value": 61, "unit": "mmHg"}
